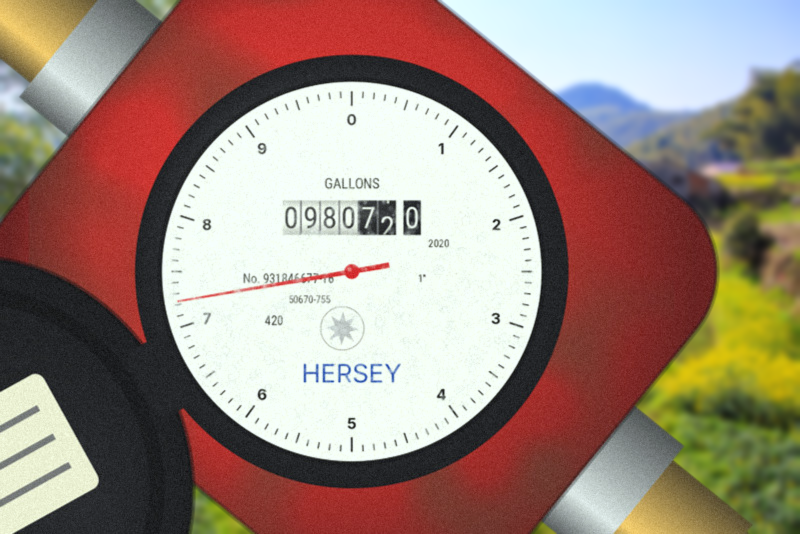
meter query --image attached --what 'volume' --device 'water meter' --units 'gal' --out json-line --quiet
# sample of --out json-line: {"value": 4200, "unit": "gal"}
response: {"value": 980717.2, "unit": "gal"}
